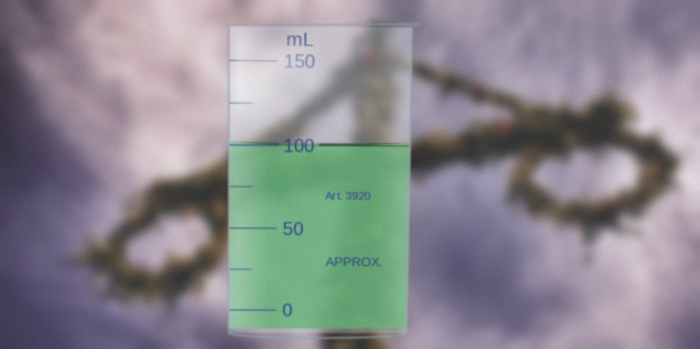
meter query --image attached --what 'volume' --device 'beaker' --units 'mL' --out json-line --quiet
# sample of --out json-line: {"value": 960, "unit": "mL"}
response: {"value": 100, "unit": "mL"}
